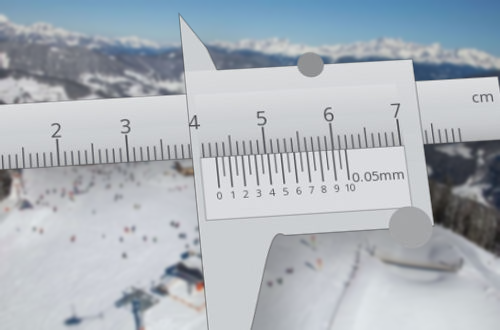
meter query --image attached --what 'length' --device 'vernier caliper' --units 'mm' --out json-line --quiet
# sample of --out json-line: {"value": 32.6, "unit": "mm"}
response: {"value": 42.8, "unit": "mm"}
